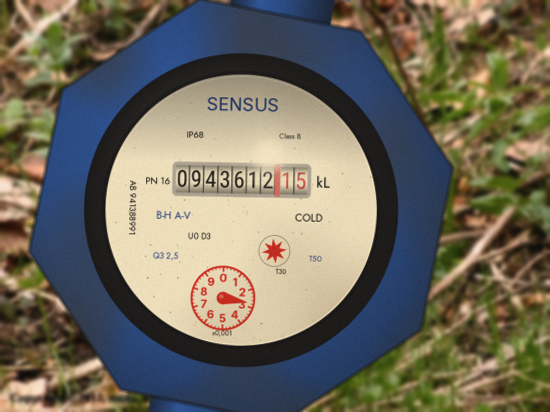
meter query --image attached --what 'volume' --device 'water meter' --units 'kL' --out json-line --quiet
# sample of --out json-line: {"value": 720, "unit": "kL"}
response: {"value": 943612.152, "unit": "kL"}
